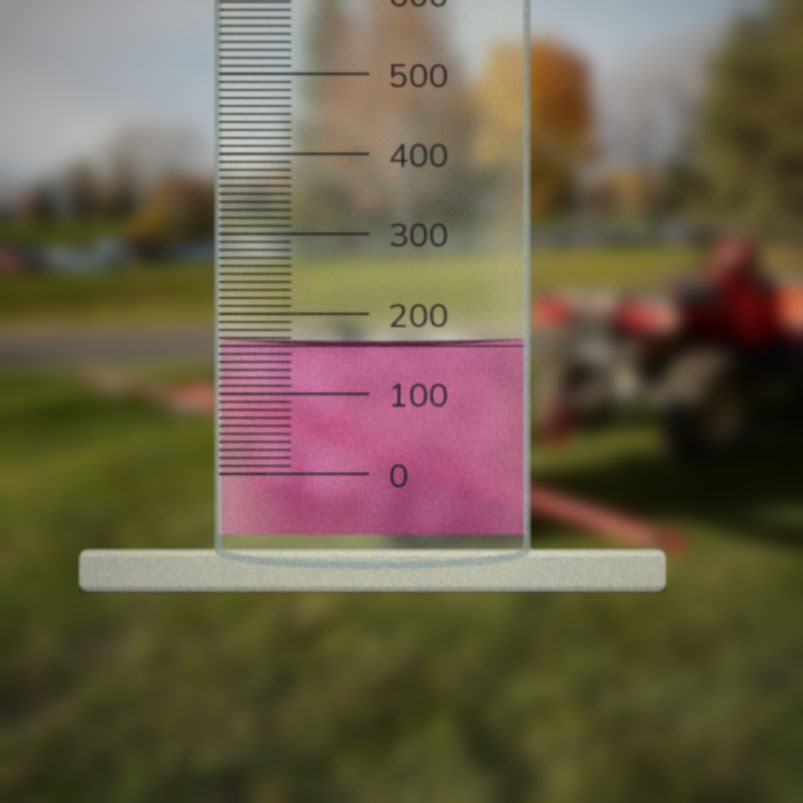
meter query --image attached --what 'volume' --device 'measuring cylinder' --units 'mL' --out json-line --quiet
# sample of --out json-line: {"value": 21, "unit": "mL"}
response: {"value": 160, "unit": "mL"}
